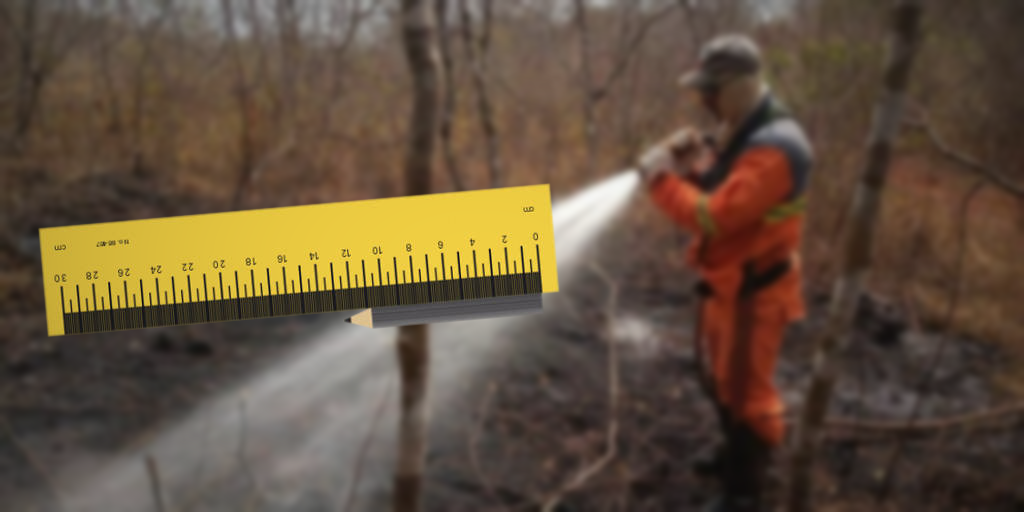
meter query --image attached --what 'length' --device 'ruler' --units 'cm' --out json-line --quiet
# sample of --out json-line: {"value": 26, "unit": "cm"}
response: {"value": 12.5, "unit": "cm"}
